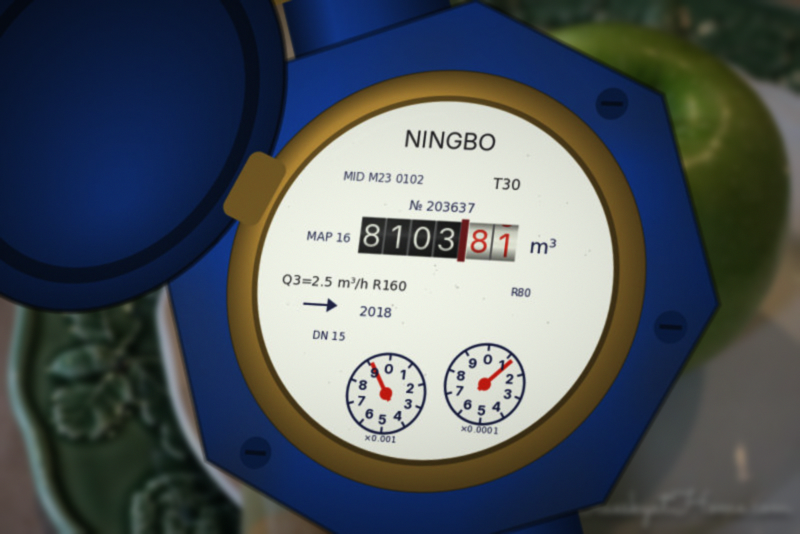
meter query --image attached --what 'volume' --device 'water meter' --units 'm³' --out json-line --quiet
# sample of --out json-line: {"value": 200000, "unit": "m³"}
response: {"value": 8103.8091, "unit": "m³"}
